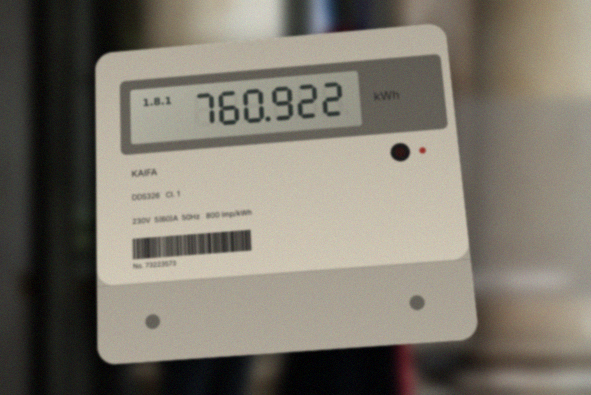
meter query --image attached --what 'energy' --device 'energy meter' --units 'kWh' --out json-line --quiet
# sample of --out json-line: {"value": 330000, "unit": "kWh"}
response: {"value": 760.922, "unit": "kWh"}
